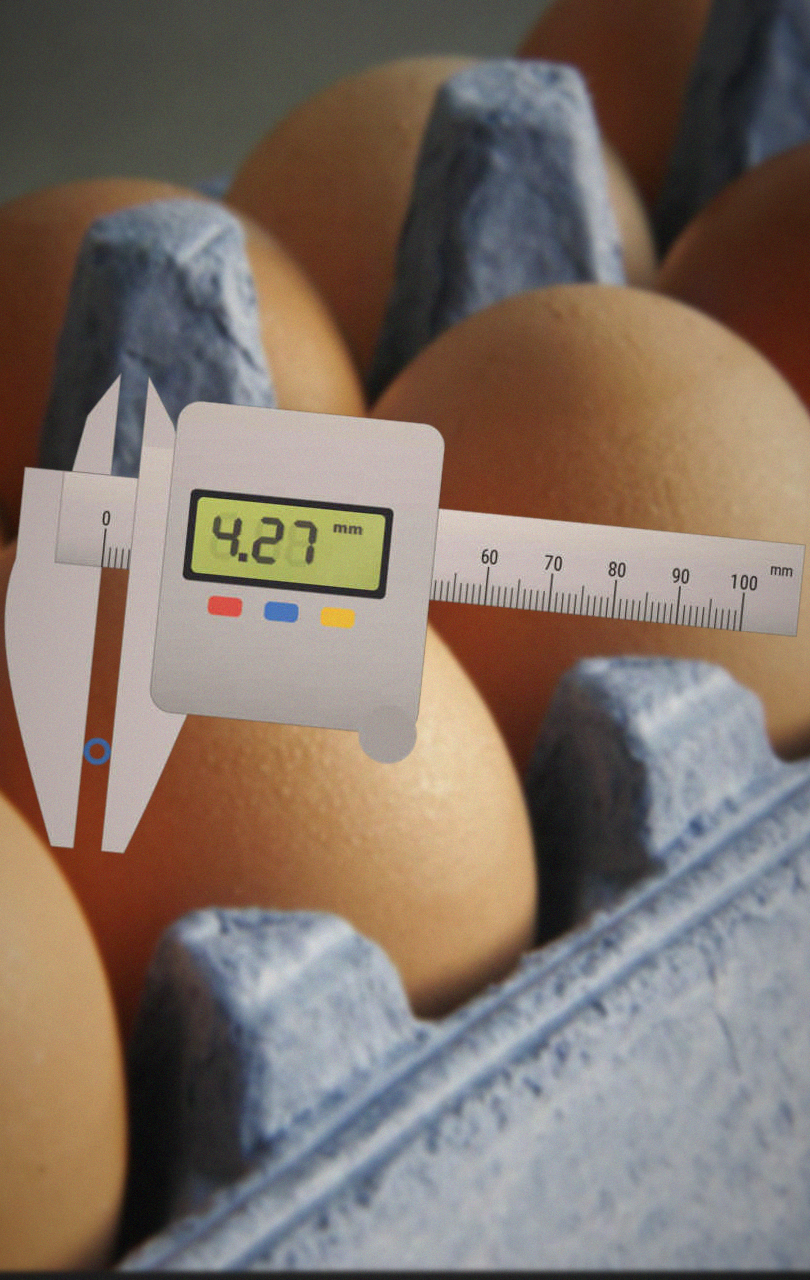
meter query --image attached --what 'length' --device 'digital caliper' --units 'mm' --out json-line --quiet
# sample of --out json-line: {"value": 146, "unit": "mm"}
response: {"value": 4.27, "unit": "mm"}
